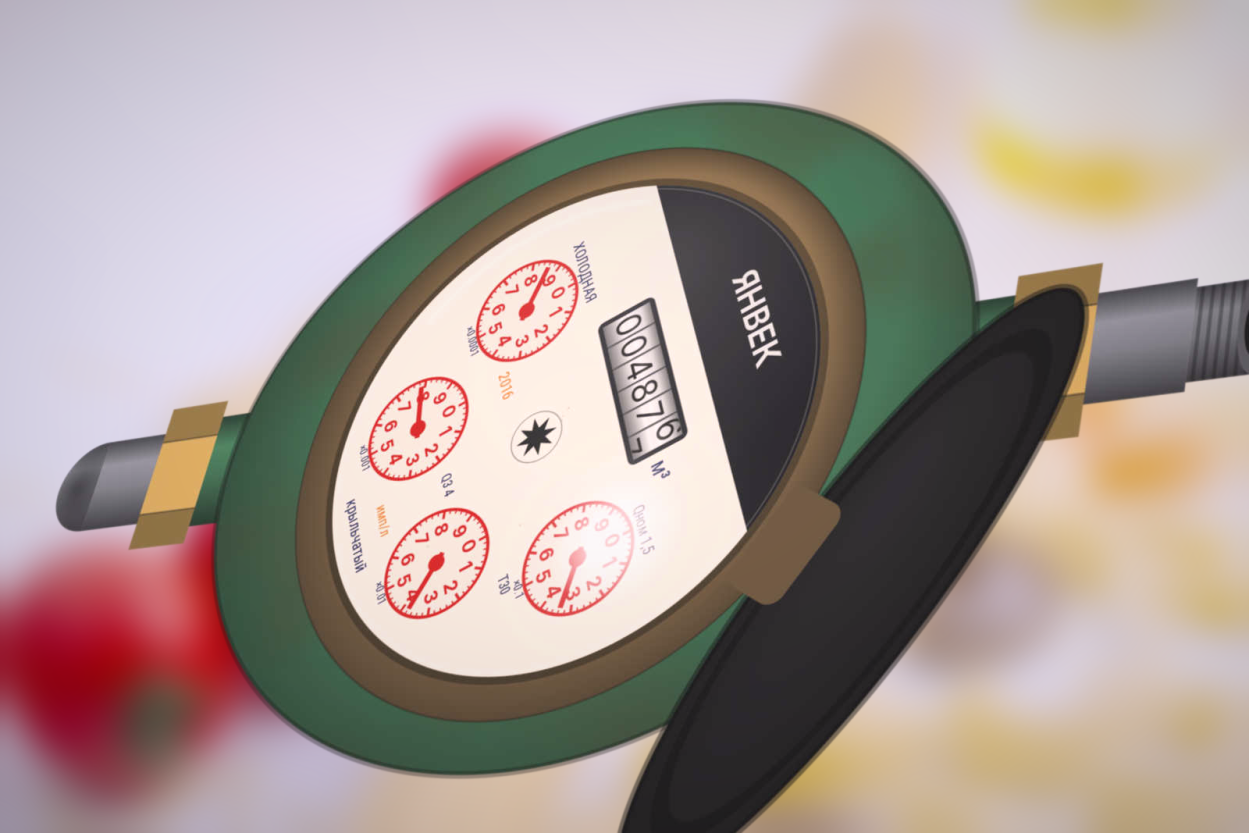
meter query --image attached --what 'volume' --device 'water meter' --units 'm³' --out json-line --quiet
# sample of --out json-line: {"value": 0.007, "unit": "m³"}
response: {"value": 4876.3378, "unit": "m³"}
